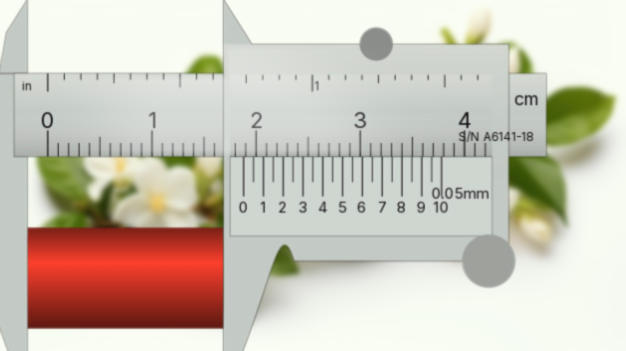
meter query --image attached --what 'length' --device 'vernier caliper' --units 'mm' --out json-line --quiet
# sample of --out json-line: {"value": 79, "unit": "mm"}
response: {"value": 18.8, "unit": "mm"}
